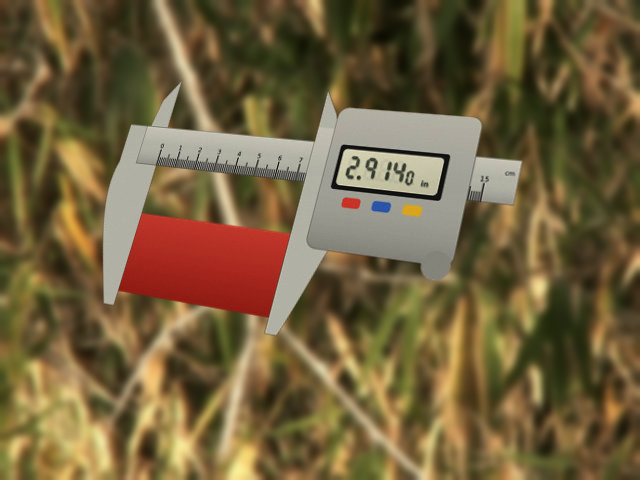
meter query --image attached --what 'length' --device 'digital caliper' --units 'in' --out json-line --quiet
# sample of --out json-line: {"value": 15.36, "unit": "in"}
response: {"value": 2.9140, "unit": "in"}
